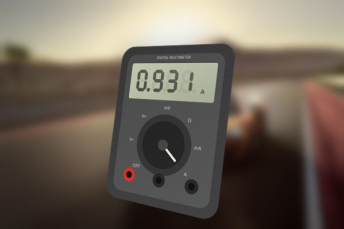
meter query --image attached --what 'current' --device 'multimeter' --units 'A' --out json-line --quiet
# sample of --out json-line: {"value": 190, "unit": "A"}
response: {"value": 0.931, "unit": "A"}
